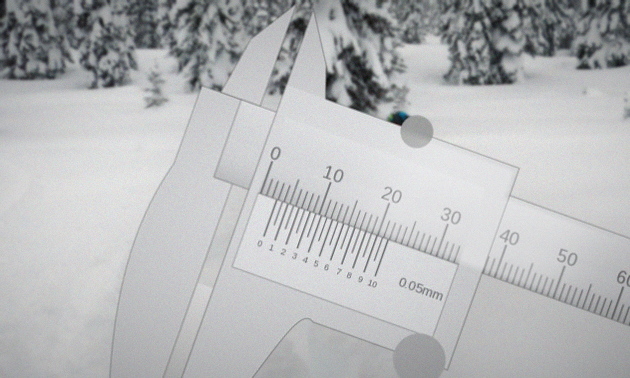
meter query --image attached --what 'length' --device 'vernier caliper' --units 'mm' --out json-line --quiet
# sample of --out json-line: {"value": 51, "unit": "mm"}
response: {"value": 2.8, "unit": "mm"}
